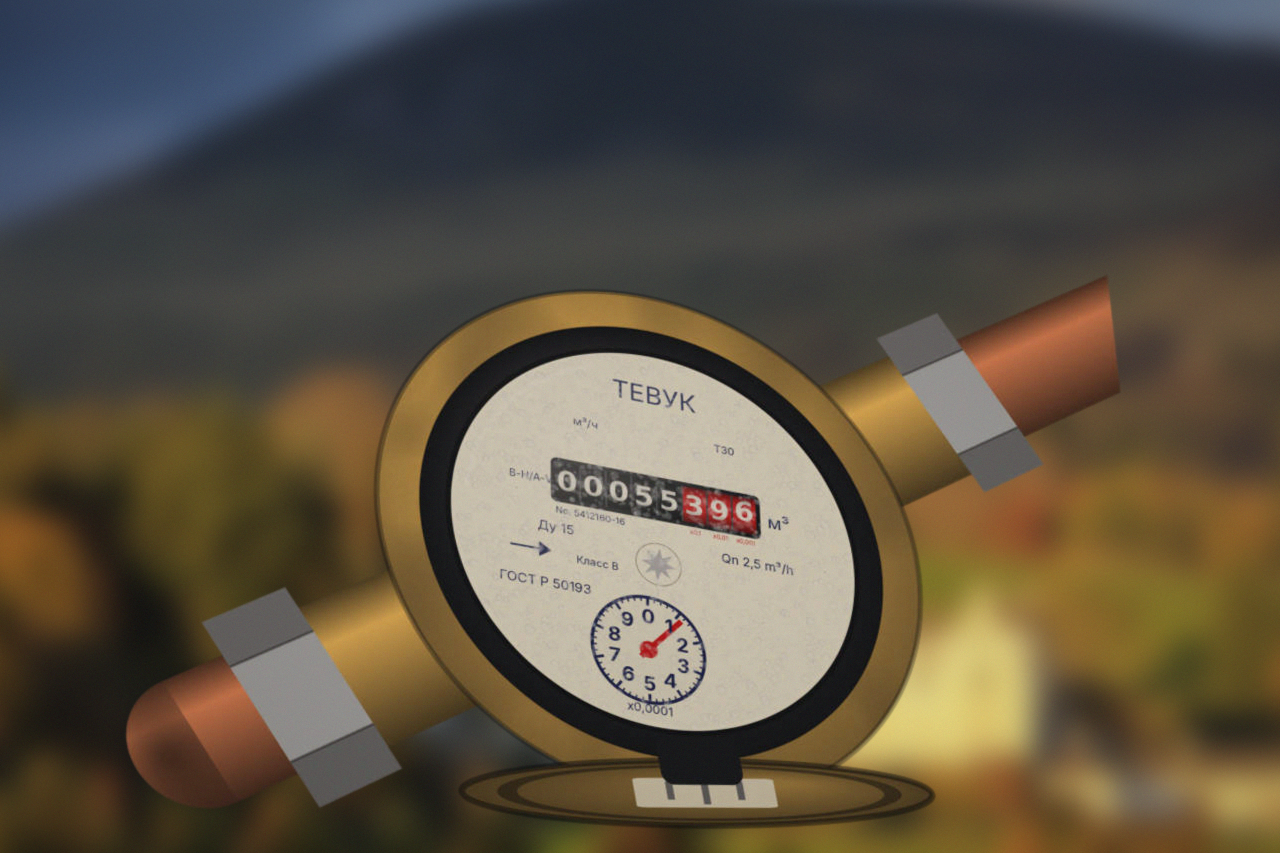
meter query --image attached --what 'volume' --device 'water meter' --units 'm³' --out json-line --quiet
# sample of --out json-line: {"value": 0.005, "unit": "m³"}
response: {"value": 55.3961, "unit": "m³"}
